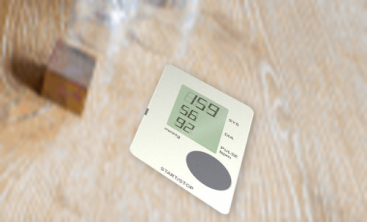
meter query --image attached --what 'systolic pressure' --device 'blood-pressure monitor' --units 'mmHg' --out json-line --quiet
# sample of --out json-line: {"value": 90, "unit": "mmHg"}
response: {"value": 159, "unit": "mmHg"}
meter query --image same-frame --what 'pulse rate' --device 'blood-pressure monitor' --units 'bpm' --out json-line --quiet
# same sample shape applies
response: {"value": 92, "unit": "bpm"}
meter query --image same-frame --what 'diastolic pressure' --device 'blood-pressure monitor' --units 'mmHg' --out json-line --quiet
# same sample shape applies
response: {"value": 56, "unit": "mmHg"}
